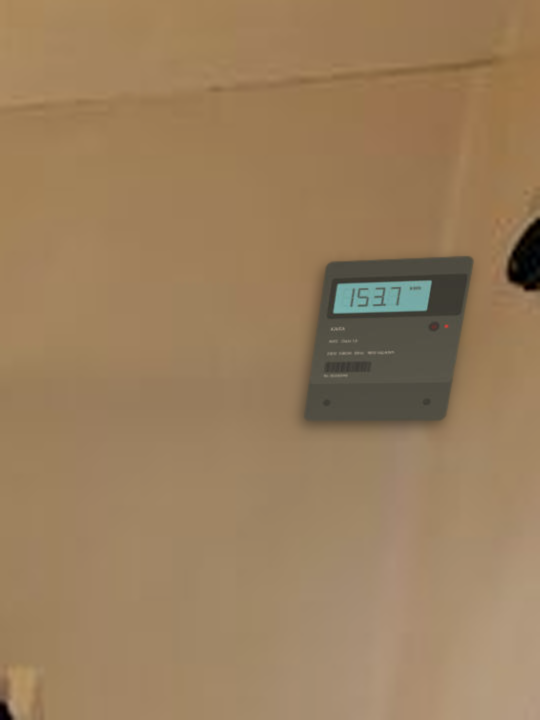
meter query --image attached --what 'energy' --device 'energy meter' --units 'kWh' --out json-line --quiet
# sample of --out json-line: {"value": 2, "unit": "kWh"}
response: {"value": 153.7, "unit": "kWh"}
